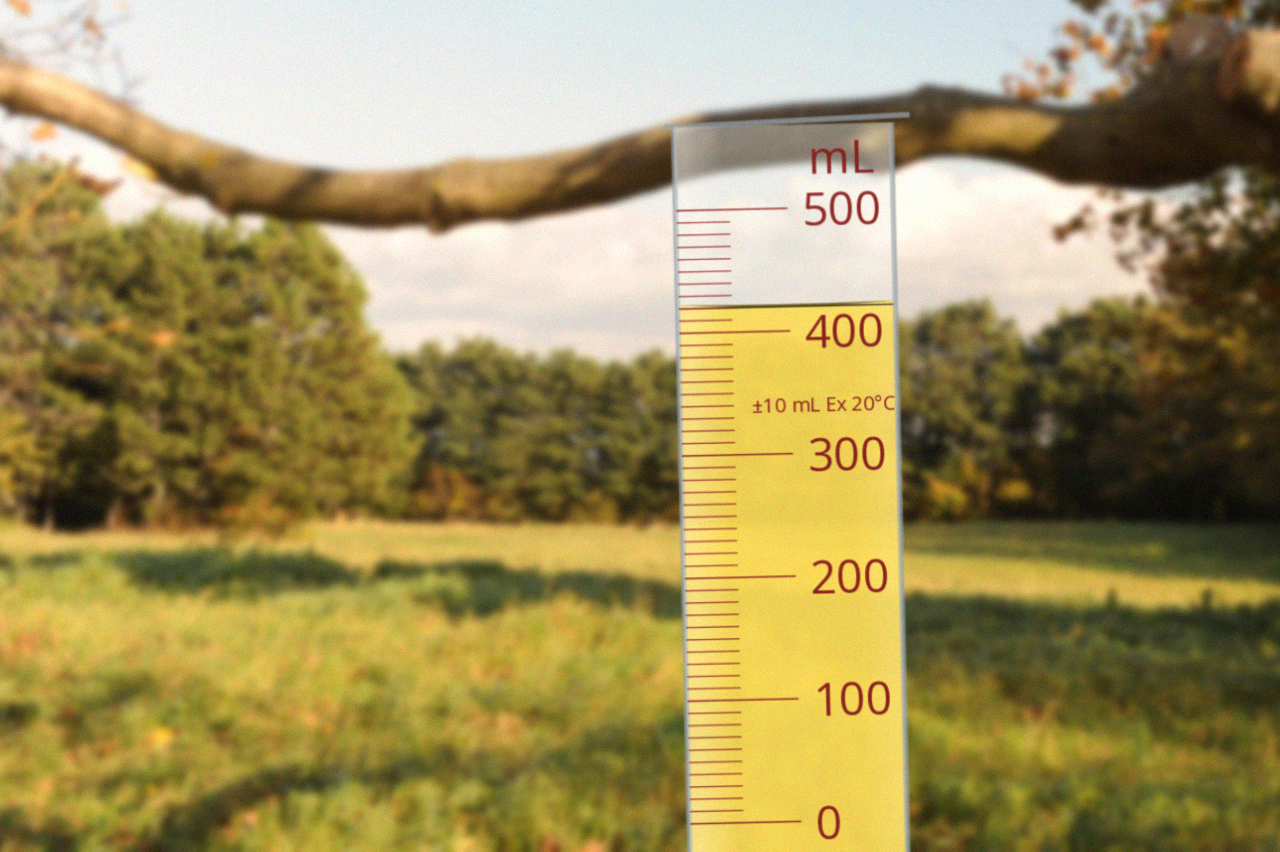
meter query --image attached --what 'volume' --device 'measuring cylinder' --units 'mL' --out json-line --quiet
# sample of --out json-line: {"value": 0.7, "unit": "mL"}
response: {"value": 420, "unit": "mL"}
